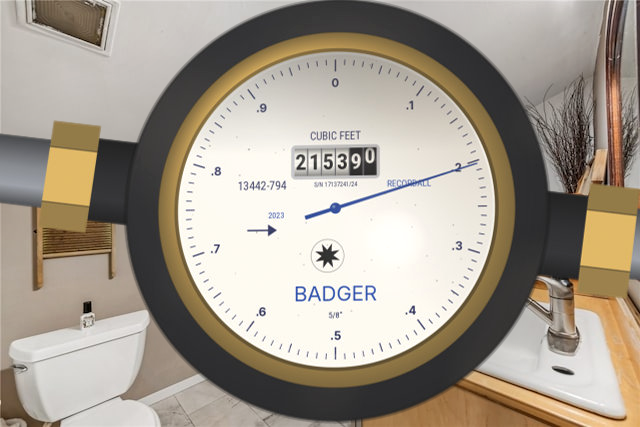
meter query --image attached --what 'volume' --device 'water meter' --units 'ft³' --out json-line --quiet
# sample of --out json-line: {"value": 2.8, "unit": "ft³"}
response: {"value": 215390.20, "unit": "ft³"}
